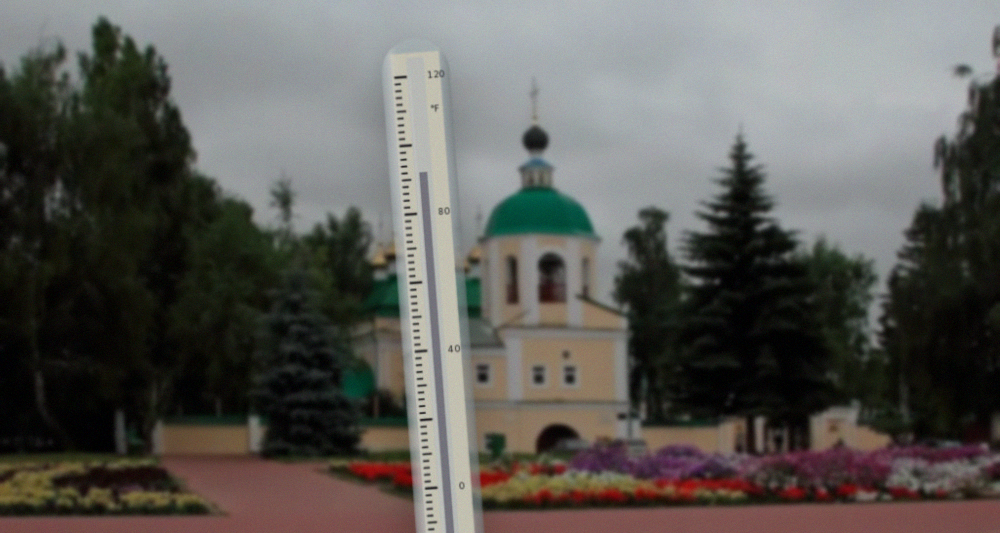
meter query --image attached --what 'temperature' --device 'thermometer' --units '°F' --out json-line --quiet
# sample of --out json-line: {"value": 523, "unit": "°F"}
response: {"value": 92, "unit": "°F"}
